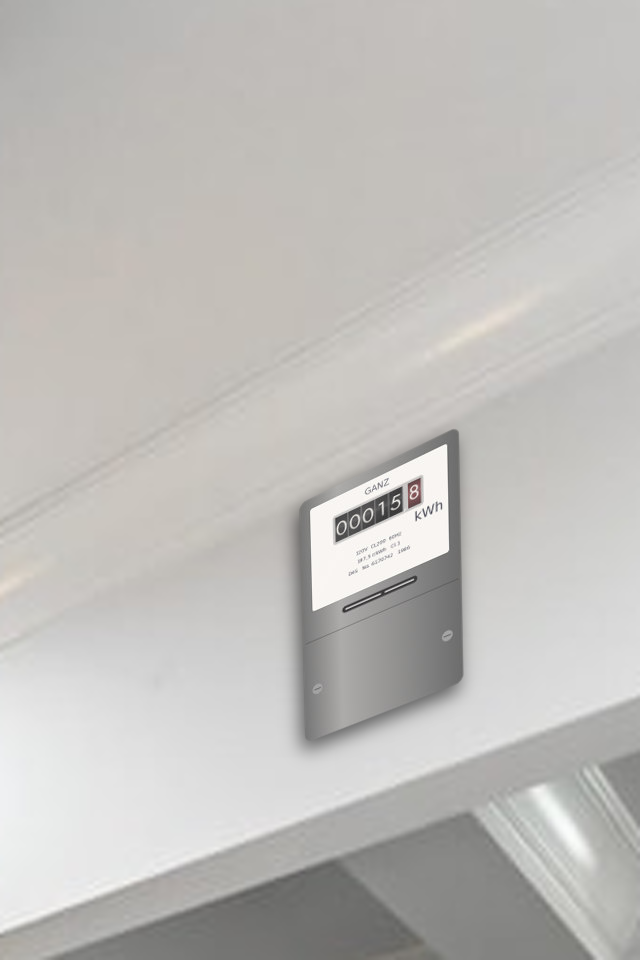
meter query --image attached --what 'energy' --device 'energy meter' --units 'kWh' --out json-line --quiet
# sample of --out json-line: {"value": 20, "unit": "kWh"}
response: {"value": 15.8, "unit": "kWh"}
